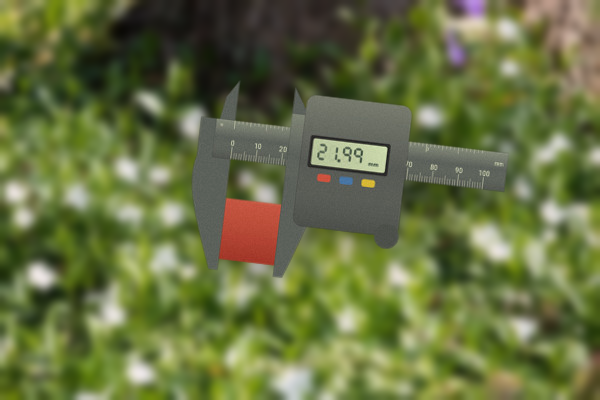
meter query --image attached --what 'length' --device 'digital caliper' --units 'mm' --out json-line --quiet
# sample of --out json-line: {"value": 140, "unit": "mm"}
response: {"value": 21.99, "unit": "mm"}
